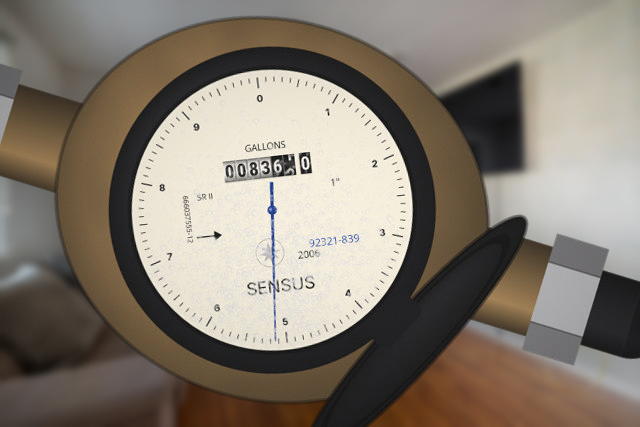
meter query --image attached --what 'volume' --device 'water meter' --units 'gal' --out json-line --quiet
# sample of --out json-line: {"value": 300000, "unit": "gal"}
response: {"value": 83615.1, "unit": "gal"}
